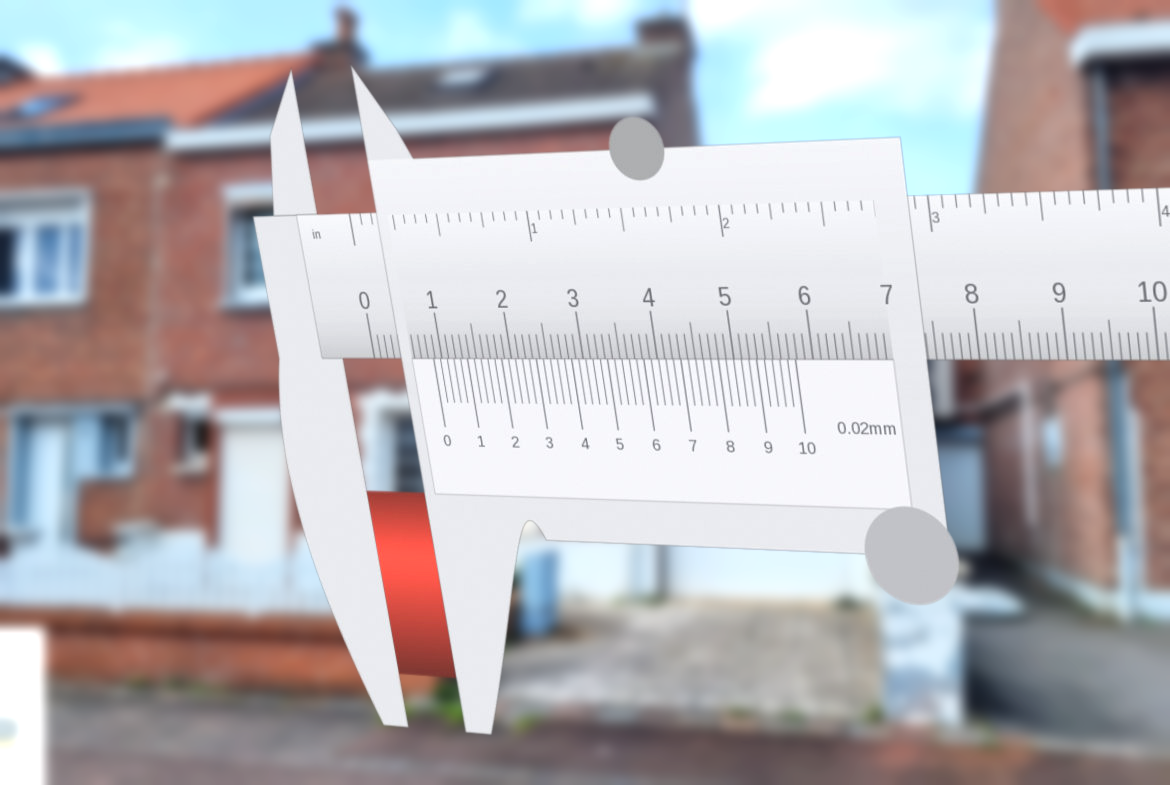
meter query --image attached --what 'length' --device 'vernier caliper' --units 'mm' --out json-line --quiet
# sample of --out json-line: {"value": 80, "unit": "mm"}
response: {"value": 8.8, "unit": "mm"}
